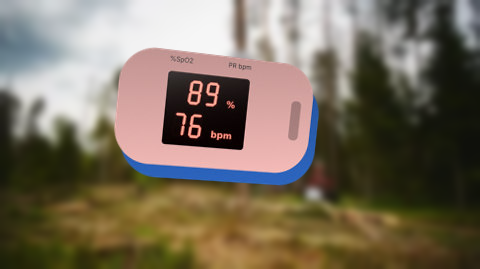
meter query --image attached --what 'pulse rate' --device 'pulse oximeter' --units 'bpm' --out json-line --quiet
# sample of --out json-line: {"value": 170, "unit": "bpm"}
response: {"value": 76, "unit": "bpm"}
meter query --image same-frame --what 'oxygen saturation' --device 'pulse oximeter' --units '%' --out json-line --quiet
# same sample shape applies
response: {"value": 89, "unit": "%"}
